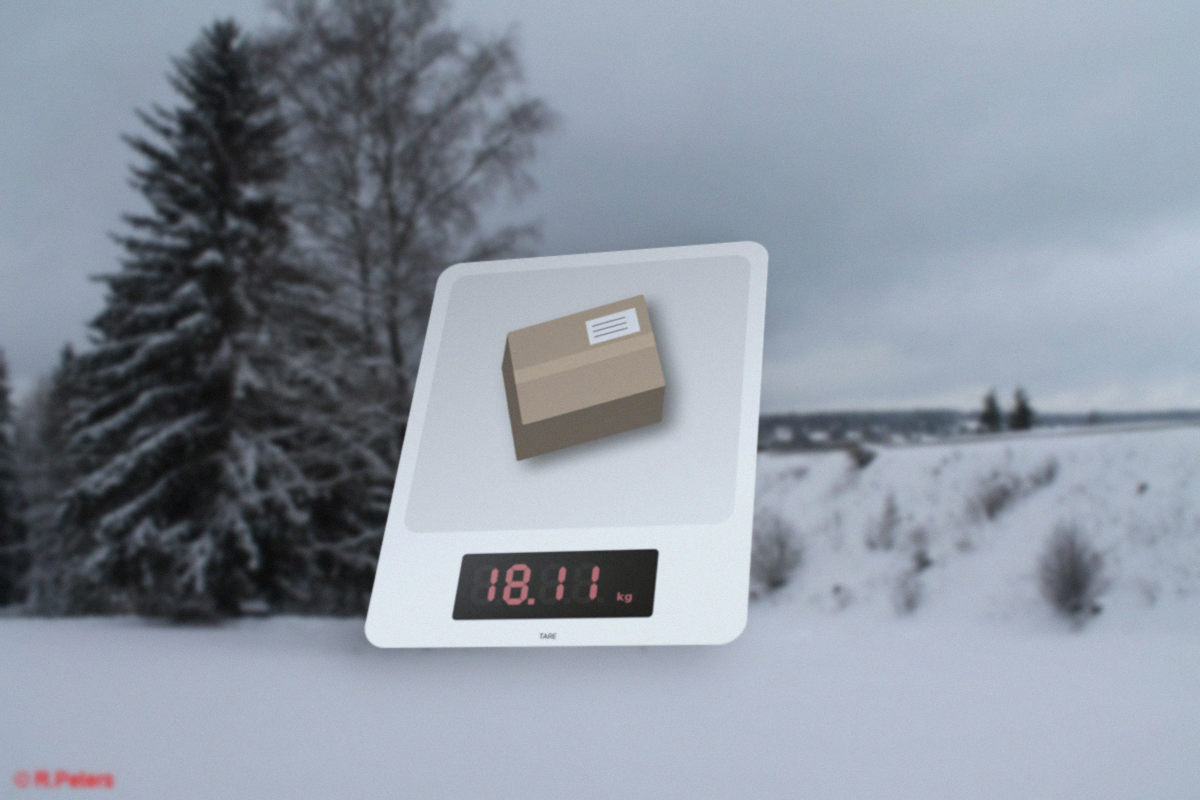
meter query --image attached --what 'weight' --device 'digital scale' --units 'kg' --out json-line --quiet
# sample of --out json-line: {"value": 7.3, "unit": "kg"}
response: {"value": 18.11, "unit": "kg"}
